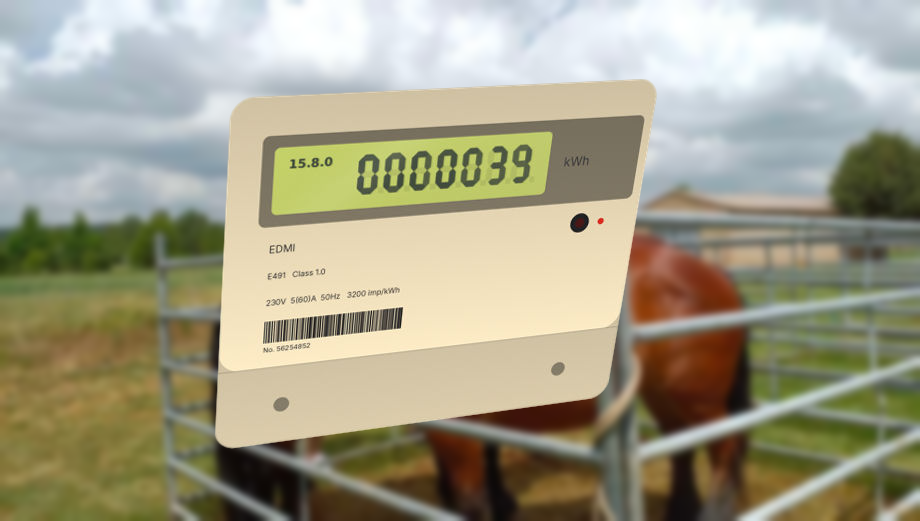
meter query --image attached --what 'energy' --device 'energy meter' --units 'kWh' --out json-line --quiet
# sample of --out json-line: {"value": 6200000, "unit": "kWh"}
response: {"value": 39, "unit": "kWh"}
